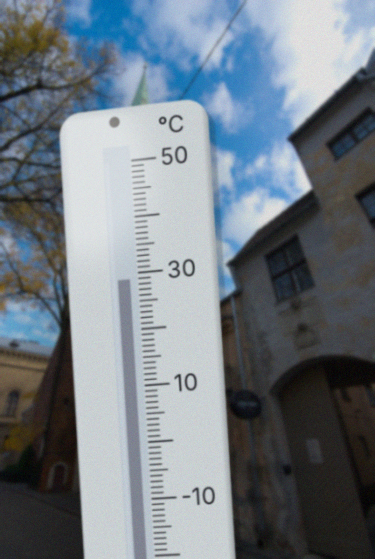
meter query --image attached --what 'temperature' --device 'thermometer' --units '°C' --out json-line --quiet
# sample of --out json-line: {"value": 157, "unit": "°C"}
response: {"value": 29, "unit": "°C"}
